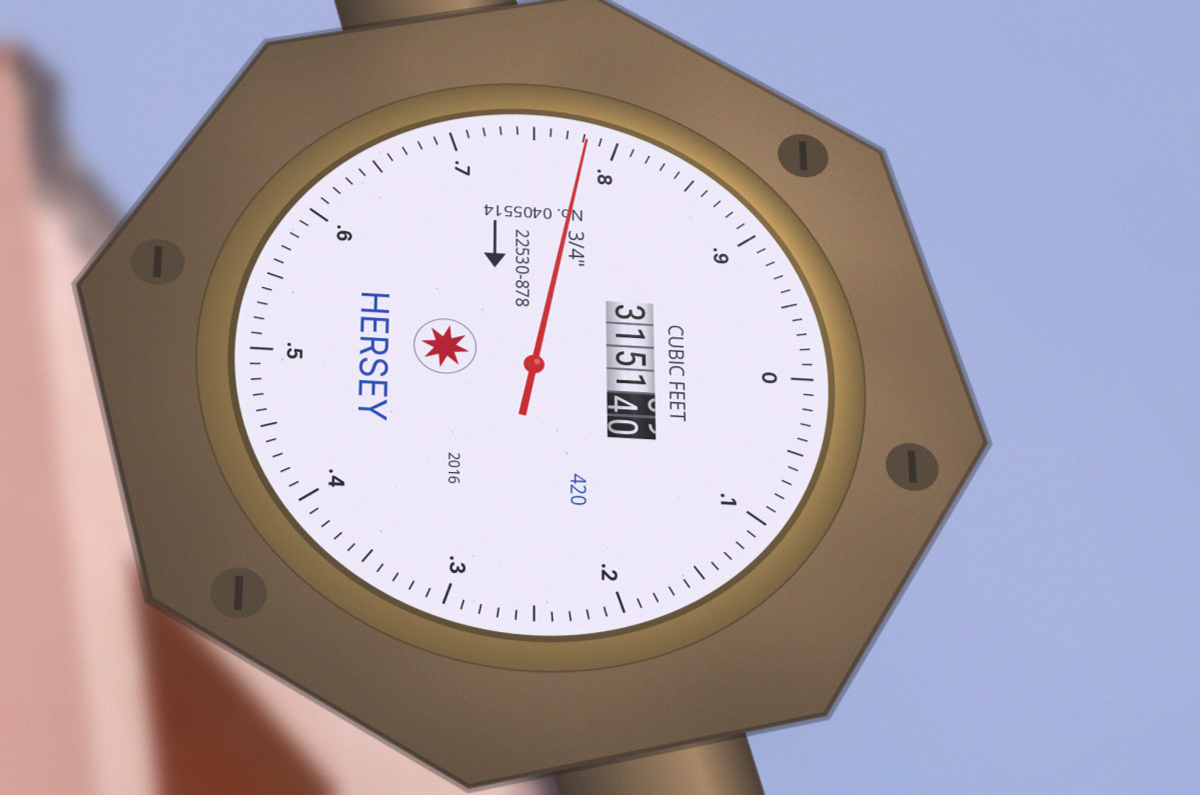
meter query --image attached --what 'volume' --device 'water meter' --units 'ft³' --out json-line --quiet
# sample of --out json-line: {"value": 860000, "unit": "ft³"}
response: {"value": 315139.78, "unit": "ft³"}
